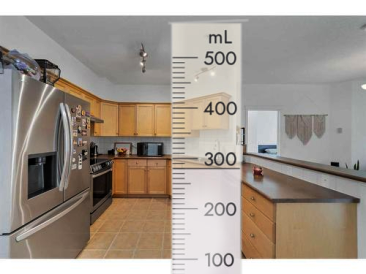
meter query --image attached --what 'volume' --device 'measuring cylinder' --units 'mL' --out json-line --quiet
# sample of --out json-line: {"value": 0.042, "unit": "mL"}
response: {"value": 280, "unit": "mL"}
